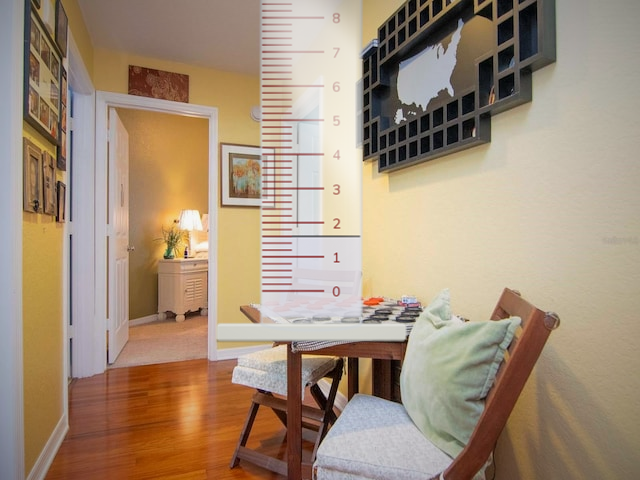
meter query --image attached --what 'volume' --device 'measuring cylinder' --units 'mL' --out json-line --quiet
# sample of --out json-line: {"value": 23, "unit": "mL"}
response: {"value": 1.6, "unit": "mL"}
